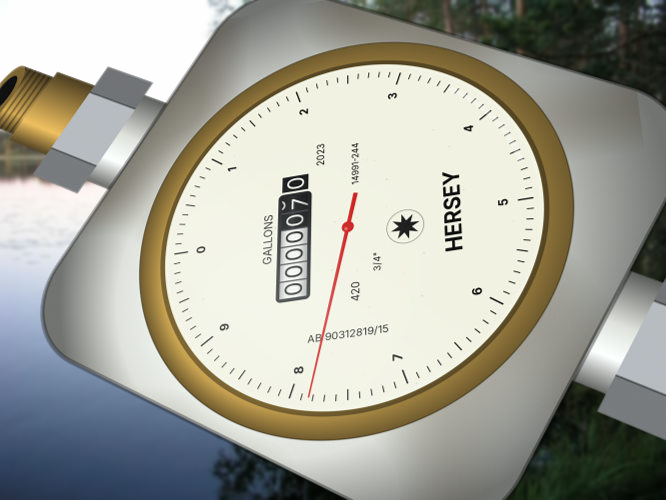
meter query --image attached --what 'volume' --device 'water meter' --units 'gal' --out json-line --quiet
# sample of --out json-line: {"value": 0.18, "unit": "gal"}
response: {"value": 67.8, "unit": "gal"}
